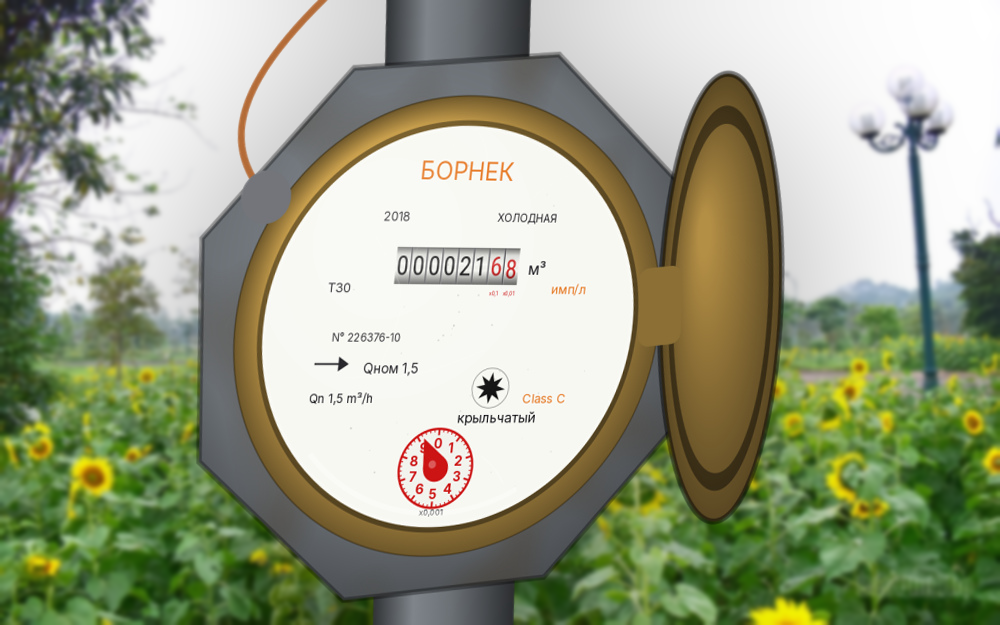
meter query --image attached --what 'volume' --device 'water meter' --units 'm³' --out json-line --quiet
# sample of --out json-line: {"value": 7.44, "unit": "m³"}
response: {"value": 21.679, "unit": "m³"}
